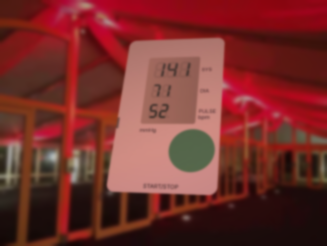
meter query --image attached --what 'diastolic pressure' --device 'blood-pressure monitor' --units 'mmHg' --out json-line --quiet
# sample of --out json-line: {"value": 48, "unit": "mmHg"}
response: {"value": 71, "unit": "mmHg"}
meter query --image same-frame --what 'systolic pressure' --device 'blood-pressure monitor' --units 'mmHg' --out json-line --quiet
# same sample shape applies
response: {"value": 141, "unit": "mmHg"}
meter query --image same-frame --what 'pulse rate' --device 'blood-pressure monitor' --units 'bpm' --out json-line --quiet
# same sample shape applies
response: {"value": 52, "unit": "bpm"}
